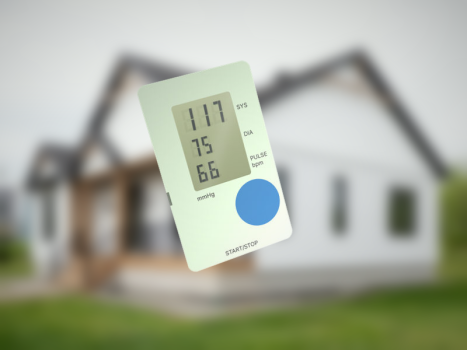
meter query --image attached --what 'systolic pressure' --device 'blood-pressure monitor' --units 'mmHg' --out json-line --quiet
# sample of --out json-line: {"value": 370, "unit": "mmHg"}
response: {"value": 117, "unit": "mmHg"}
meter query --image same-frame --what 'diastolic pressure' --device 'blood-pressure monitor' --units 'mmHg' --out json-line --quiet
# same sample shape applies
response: {"value": 75, "unit": "mmHg"}
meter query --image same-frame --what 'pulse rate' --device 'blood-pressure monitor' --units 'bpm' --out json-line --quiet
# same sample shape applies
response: {"value": 66, "unit": "bpm"}
